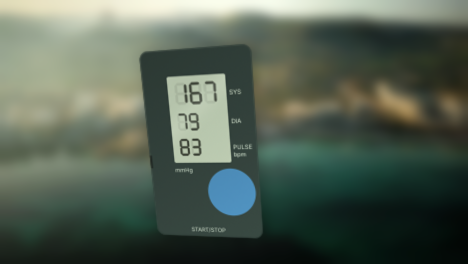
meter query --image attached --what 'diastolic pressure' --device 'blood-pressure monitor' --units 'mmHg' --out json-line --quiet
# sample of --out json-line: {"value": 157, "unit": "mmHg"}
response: {"value": 79, "unit": "mmHg"}
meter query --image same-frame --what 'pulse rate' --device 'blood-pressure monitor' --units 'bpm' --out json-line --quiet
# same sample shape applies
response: {"value": 83, "unit": "bpm"}
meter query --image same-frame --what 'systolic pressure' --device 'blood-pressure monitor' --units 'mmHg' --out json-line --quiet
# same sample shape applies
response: {"value": 167, "unit": "mmHg"}
